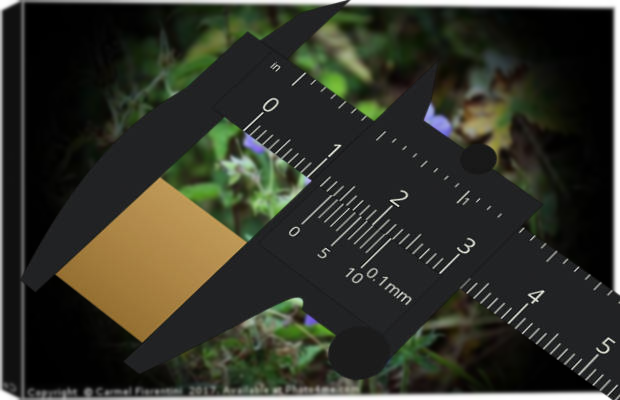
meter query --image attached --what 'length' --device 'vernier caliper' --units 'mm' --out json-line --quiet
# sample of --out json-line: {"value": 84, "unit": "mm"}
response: {"value": 13.8, "unit": "mm"}
